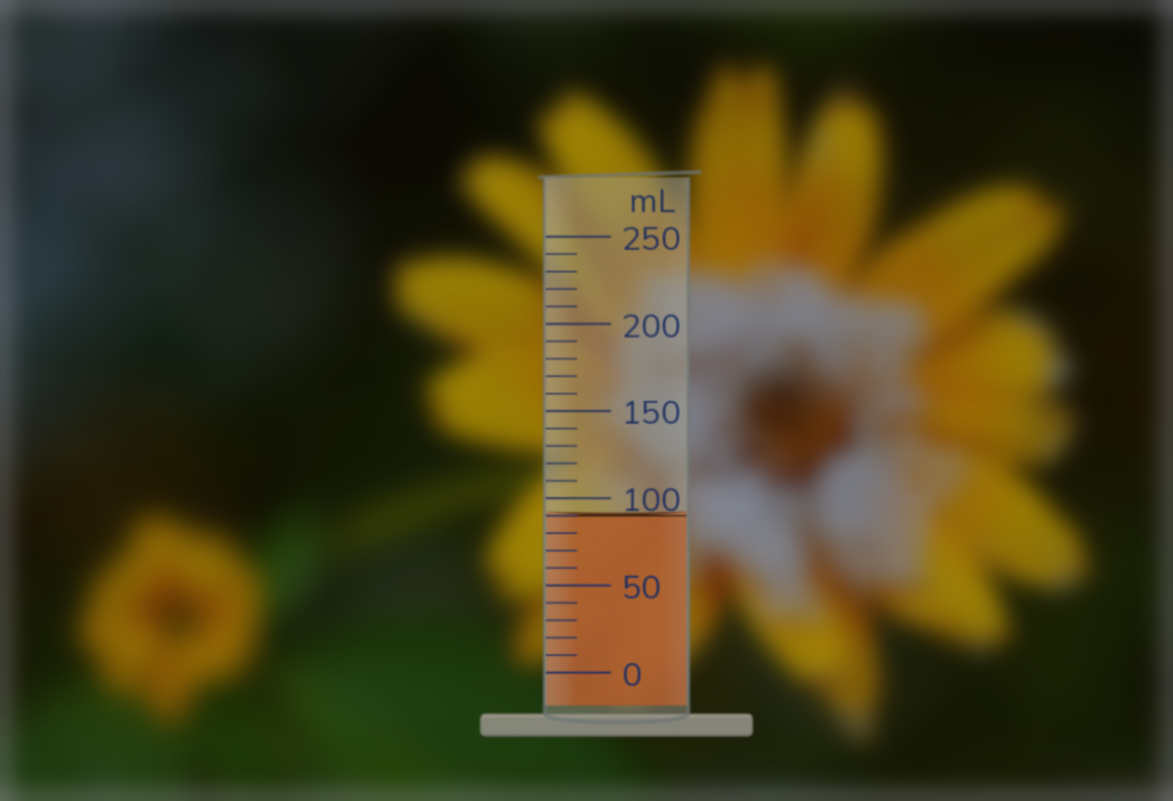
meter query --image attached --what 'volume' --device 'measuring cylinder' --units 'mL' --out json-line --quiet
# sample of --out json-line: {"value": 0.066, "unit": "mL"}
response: {"value": 90, "unit": "mL"}
